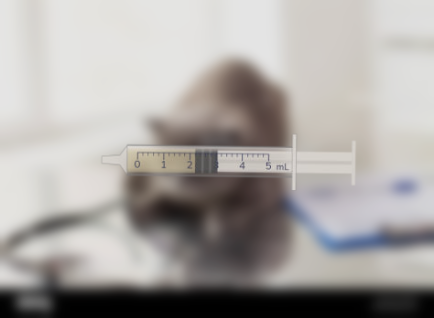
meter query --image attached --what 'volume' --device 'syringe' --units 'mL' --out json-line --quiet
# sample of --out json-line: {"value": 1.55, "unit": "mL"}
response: {"value": 2.2, "unit": "mL"}
